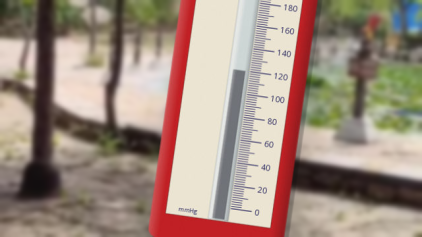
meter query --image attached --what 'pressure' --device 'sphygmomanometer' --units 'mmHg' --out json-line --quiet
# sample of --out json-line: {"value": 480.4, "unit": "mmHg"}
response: {"value": 120, "unit": "mmHg"}
